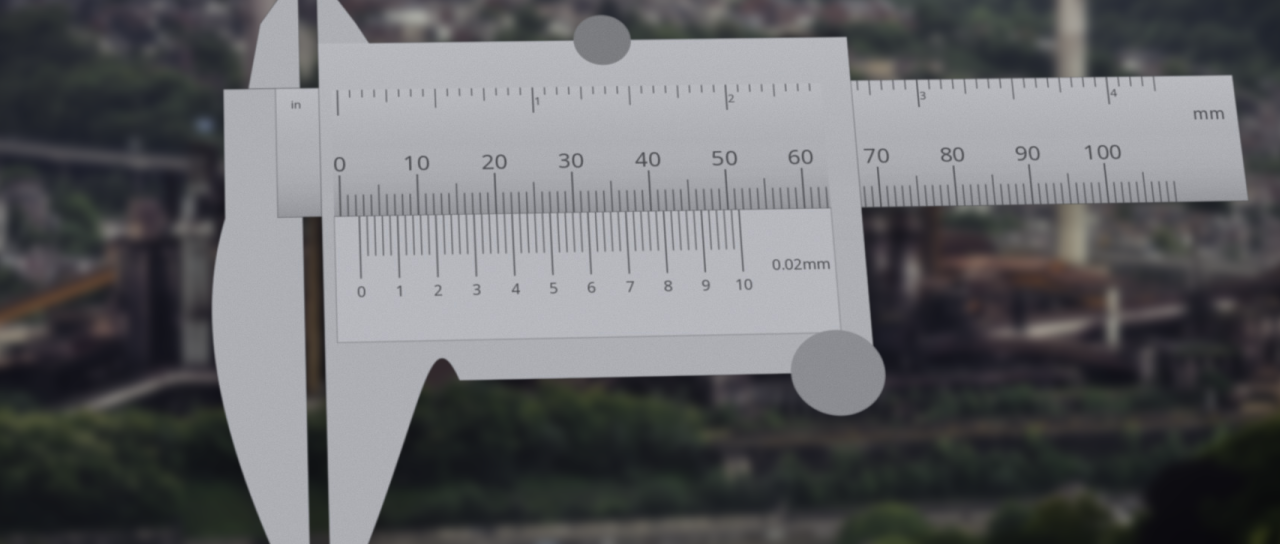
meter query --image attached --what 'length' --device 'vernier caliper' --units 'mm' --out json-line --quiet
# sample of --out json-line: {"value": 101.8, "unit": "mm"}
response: {"value": 2.4, "unit": "mm"}
